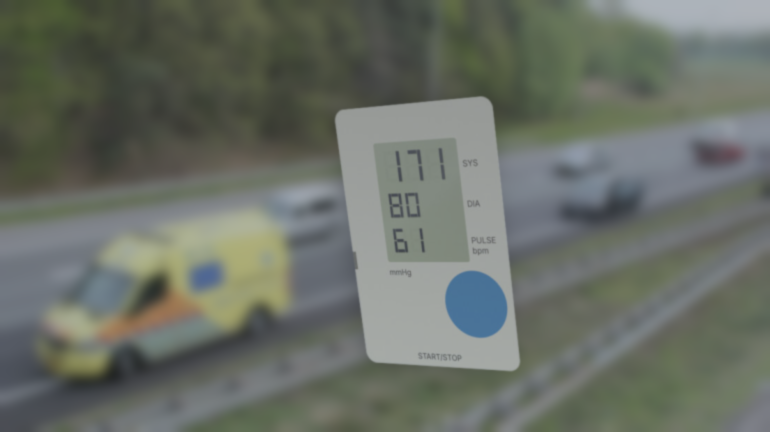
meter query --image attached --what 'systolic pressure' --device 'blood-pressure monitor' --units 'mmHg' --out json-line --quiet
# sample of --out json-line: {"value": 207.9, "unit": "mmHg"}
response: {"value": 171, "unit": "mmHg"}
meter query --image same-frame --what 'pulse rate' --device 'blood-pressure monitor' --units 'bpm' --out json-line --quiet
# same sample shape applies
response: {"value": 61, "unit": "bpm"}
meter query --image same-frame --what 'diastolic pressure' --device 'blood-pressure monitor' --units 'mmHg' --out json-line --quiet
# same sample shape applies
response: {"value": 80, "unit": "mmHg"}
